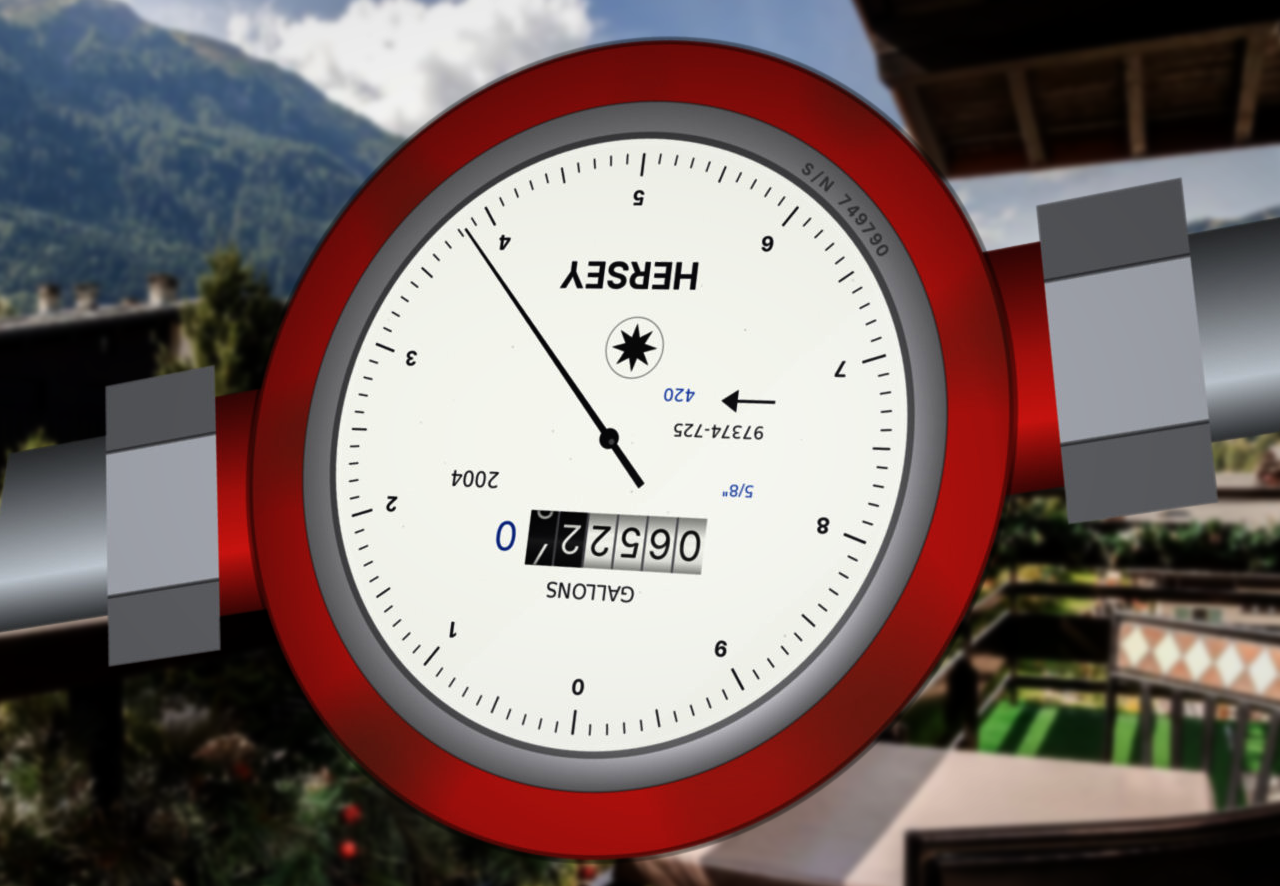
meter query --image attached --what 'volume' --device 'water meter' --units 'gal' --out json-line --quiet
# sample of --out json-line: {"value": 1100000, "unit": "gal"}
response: {"value": 652273.8, "unit": "gal"}
